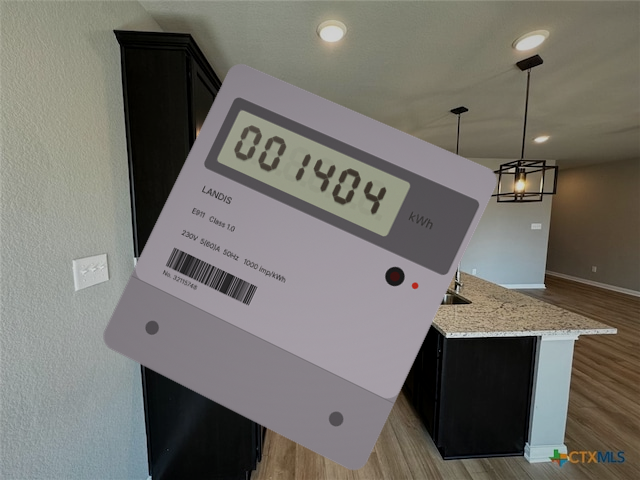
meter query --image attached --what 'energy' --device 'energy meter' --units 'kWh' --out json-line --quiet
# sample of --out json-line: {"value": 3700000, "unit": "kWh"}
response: {"value": 1404, "unit": "kWh"}
